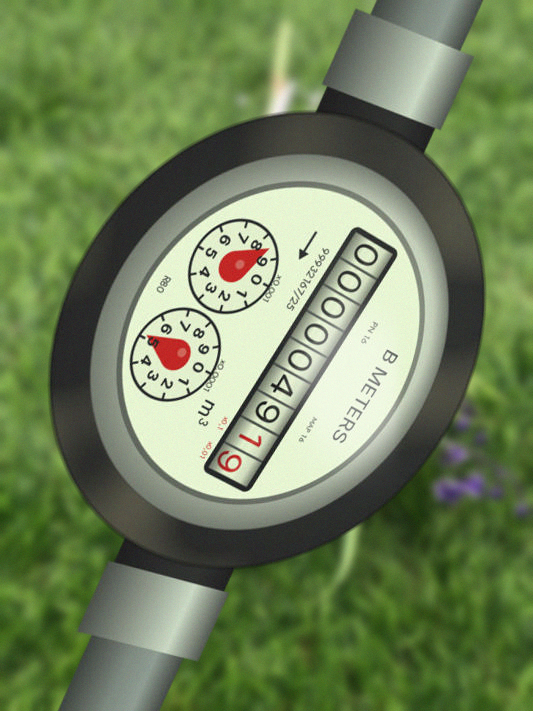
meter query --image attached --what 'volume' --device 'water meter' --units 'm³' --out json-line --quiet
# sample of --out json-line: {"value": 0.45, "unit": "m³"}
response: {"value": 49.1885, "unit": "m³"}
